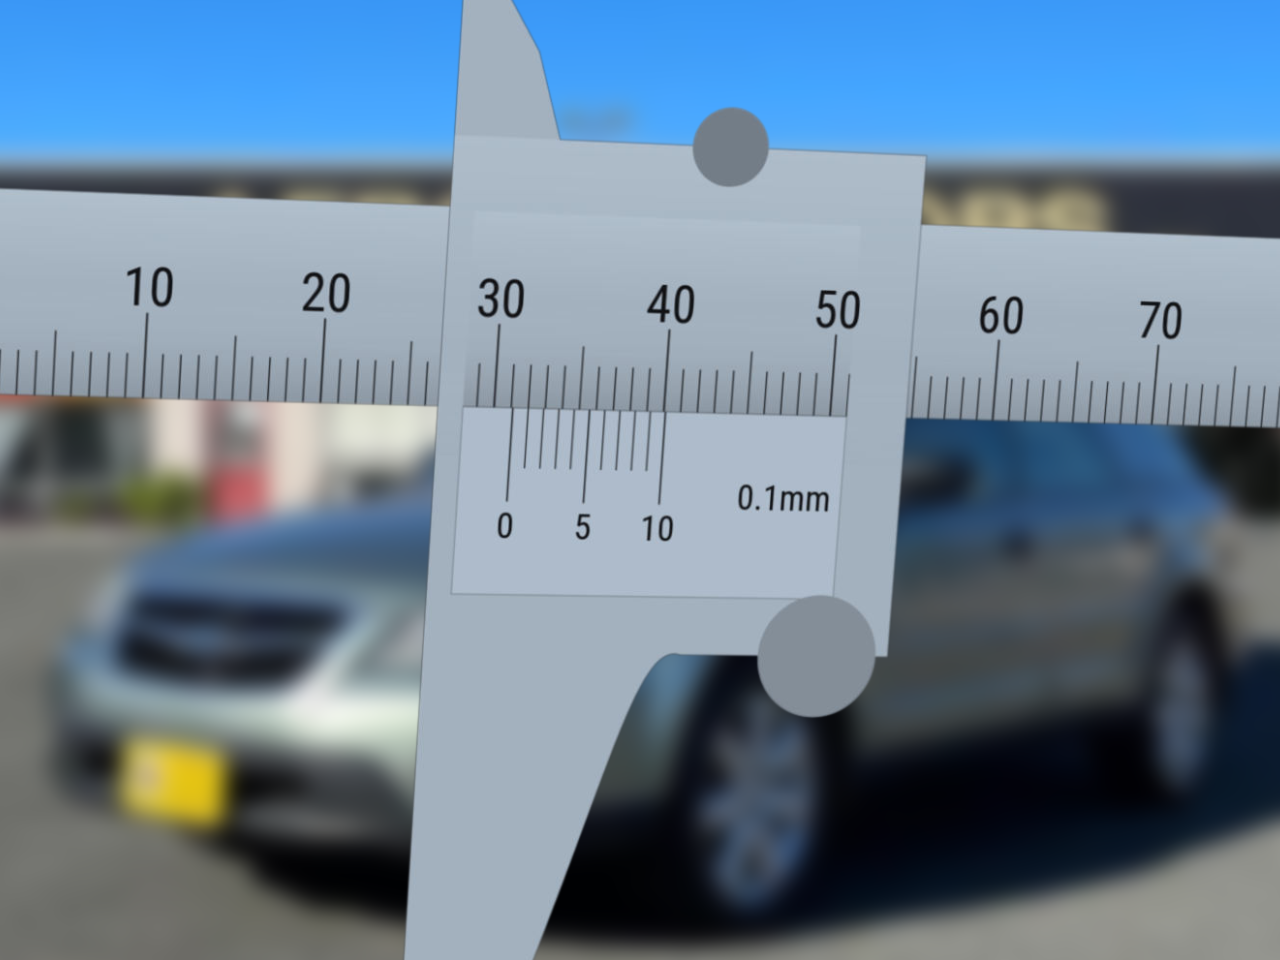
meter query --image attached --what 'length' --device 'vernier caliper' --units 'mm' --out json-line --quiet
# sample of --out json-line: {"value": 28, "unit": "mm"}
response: {"value": 31.1, "unit": "mm"}
